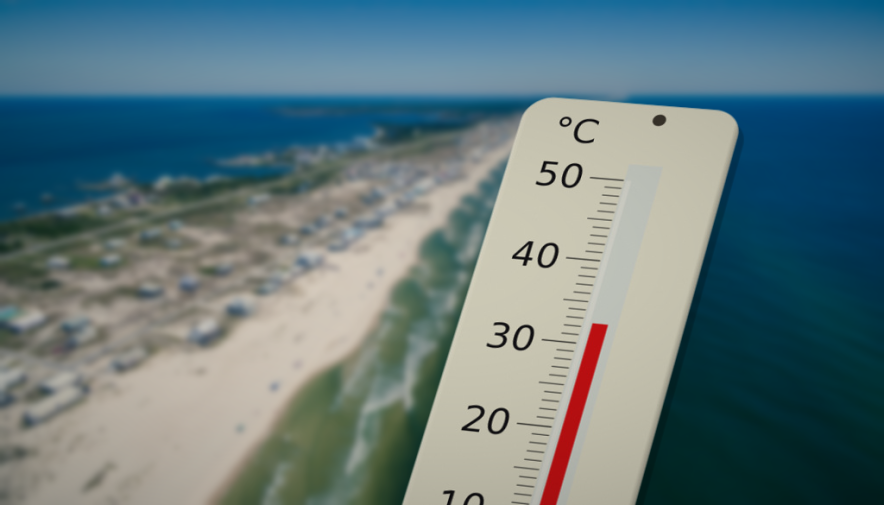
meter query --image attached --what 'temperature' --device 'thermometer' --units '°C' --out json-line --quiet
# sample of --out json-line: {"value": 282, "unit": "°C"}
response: {"value": 32.5, "unit": "°C"}
